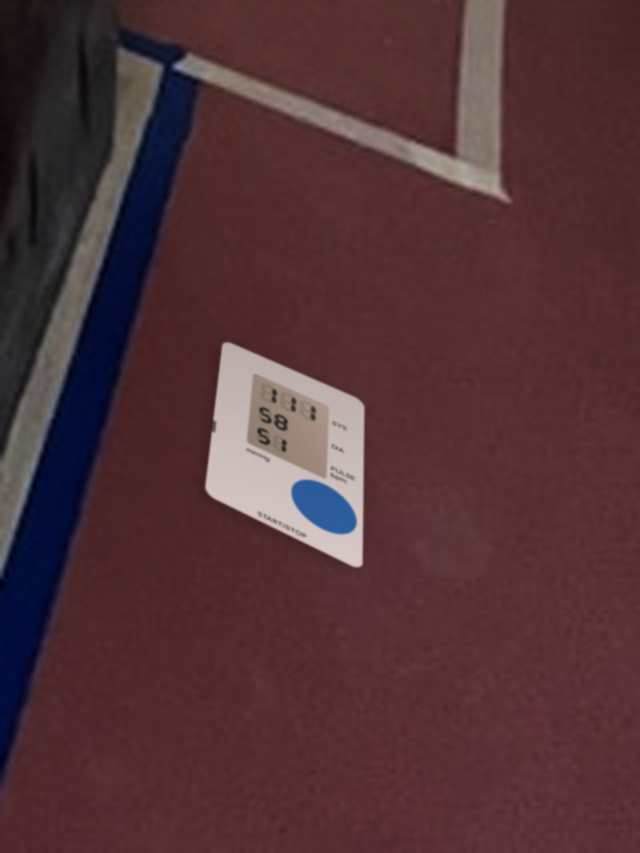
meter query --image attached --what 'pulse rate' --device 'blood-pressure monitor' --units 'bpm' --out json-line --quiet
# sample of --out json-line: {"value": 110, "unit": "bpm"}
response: {"value": 51, "unit": "bpm"}
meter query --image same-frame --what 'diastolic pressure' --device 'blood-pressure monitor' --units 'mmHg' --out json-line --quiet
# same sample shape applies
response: {"value": 58, "unit": "mmHg"}
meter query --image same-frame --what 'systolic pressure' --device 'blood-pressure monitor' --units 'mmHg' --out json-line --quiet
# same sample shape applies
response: {"value": 111, "unit": "mmHg"}
